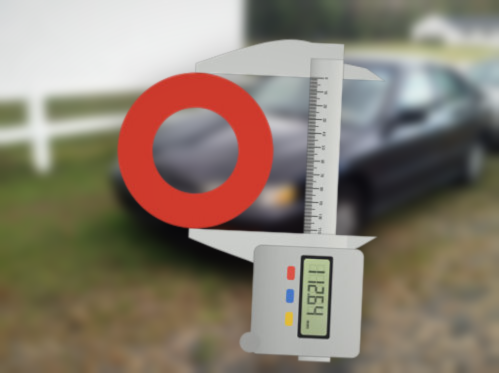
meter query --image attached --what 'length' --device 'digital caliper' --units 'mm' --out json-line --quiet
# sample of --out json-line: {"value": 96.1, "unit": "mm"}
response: {"value": 112.64, "unit": "mm"}
